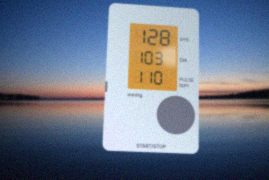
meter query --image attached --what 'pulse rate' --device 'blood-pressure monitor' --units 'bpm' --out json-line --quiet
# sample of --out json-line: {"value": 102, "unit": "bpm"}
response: {"value": 110, "unit": "bpm"}
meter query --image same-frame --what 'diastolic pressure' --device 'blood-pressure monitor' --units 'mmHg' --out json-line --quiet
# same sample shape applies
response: {"value": 103, "unit": "mmHg"}
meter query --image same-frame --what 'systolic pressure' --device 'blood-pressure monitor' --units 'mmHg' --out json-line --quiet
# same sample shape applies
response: {"value": 128, "unit": "mmHg"}
